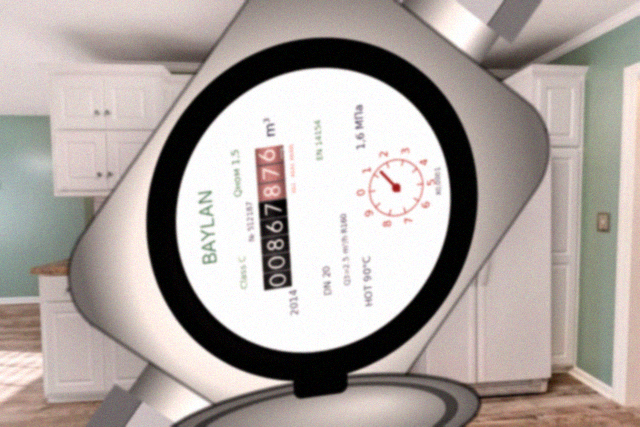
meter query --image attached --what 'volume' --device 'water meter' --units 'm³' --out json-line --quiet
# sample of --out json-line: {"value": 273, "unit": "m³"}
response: {"value": 867.8761, "unit": "m³"}
